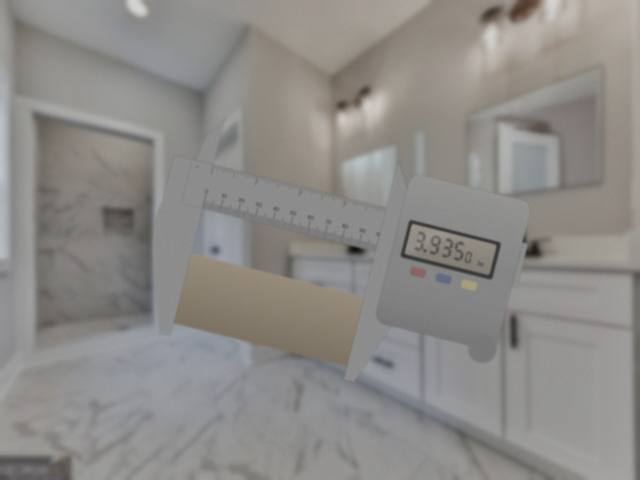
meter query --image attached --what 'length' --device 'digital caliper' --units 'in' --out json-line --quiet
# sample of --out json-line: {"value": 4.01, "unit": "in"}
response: {"value": 3.9350, "unit": "in"}
